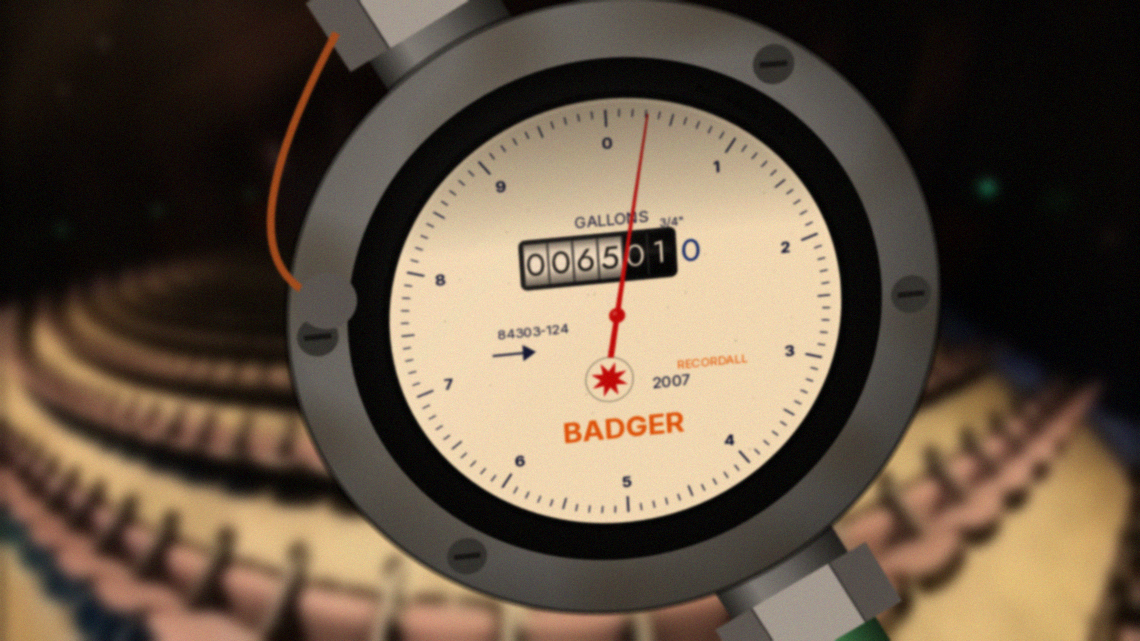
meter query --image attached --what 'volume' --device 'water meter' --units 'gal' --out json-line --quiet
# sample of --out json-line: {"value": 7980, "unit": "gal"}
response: {"value": 65010.3, "unit": "gal"}
